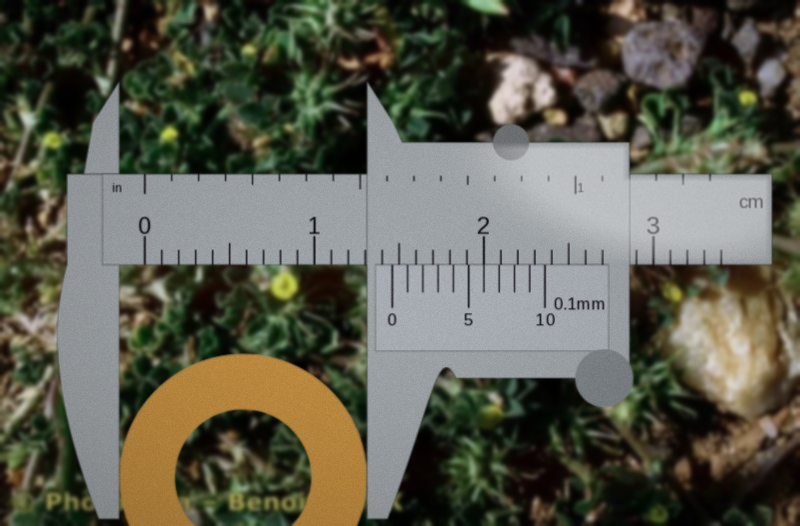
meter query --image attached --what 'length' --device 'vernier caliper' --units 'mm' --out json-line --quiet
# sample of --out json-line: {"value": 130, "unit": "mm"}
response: {"value": 14.6, "unit": "mm"}
